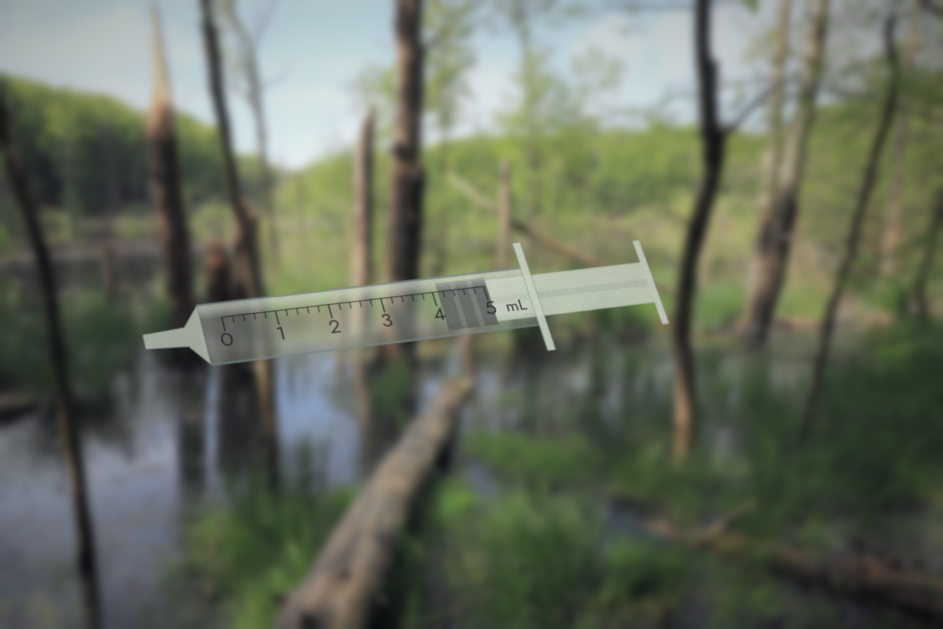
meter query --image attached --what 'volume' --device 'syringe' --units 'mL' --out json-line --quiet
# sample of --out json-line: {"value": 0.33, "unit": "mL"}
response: {"value": 4.1, "unit": "mL"}
